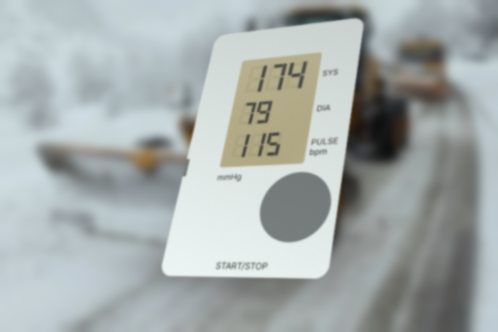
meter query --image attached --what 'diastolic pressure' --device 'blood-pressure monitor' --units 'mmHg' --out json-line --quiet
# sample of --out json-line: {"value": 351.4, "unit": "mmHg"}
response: {"value": 79, "unit": "mmHg"}
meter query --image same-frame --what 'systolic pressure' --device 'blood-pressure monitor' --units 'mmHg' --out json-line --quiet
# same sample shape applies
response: {"value": 174, "unit": "mmHg"}
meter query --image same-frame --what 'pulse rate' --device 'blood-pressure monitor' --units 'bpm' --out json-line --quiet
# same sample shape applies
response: {"value": 115, "unit": "bpm"}
